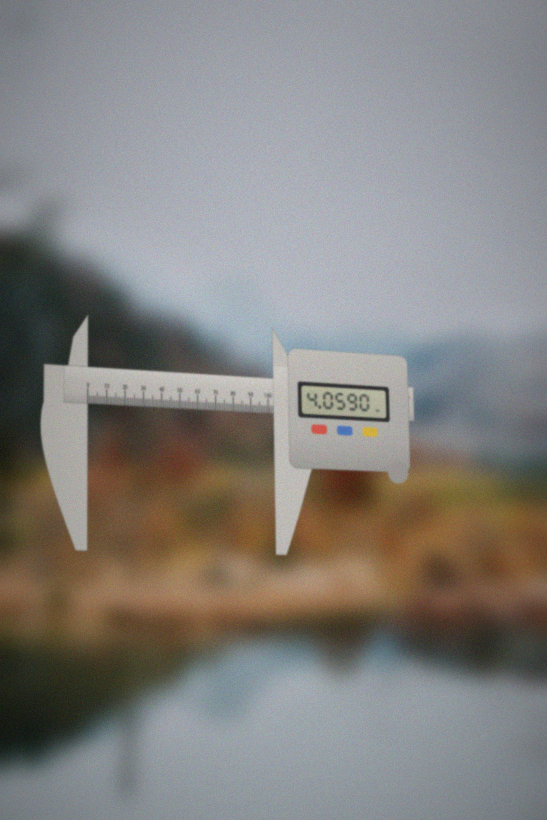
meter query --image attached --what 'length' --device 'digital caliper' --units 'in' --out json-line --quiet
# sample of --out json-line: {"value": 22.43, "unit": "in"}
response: {"value": 4.0590, "unit": "in"}
